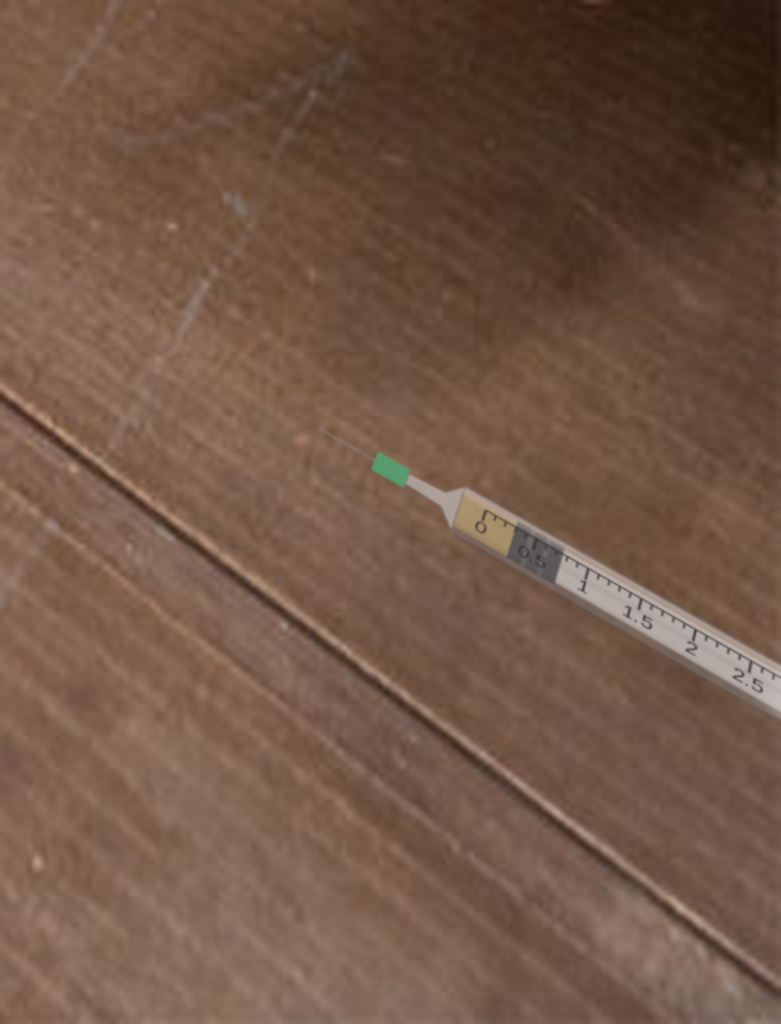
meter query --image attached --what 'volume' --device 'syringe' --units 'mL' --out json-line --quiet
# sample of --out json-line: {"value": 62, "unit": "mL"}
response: {"value": 0.3, "unit": "mL"}
